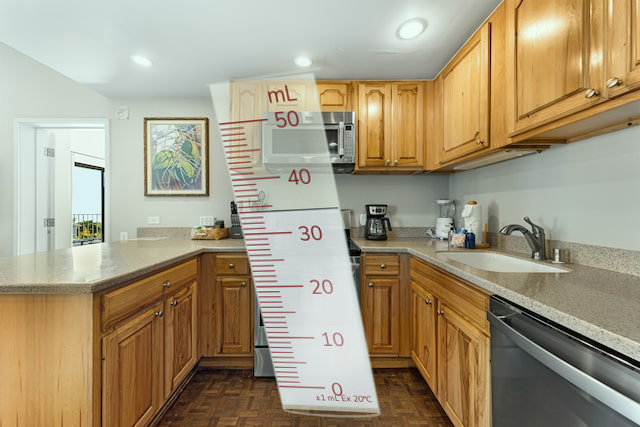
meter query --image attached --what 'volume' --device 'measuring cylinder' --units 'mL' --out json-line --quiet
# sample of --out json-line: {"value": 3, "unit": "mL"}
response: {"value": 34, "unit": "mL"}
